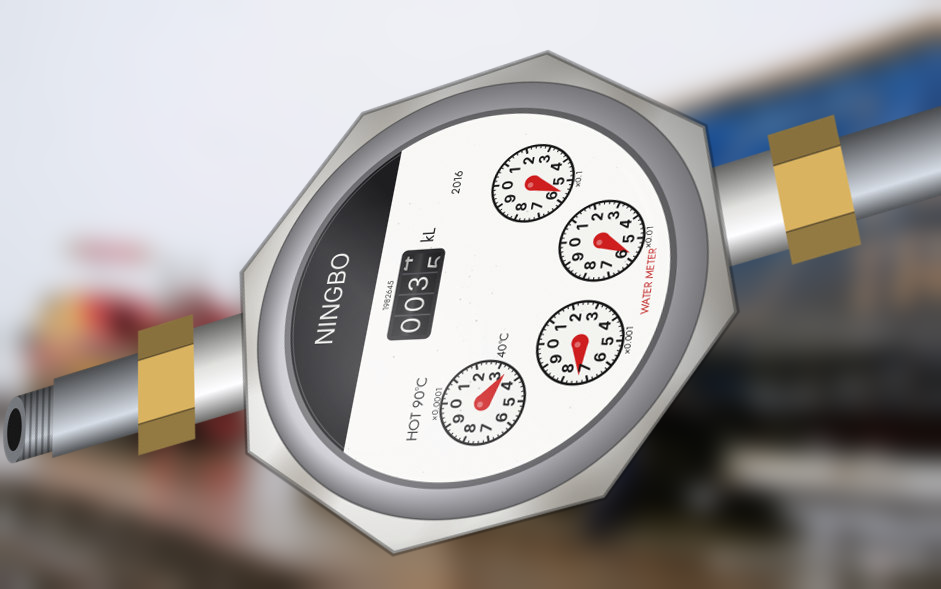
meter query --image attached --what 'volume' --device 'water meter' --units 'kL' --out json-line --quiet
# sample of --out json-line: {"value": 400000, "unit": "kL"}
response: {"value": 34.5573, "unit": "kL"}
